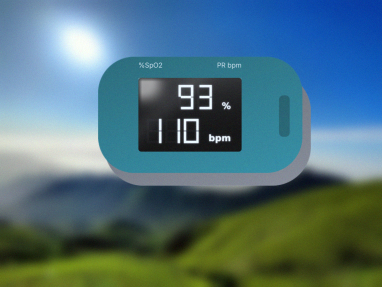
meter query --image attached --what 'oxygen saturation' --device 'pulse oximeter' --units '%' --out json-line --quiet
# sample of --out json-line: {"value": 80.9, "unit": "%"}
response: {"value": 93, "unit": "%"}
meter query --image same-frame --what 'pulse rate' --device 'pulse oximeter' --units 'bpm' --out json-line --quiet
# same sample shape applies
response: {"value": 110, "unit": "bpm"}
